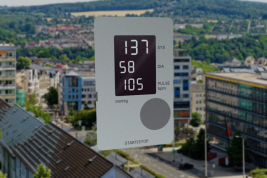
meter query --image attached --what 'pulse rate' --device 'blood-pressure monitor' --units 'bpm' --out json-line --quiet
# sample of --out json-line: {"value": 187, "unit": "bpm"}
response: {"value": 105, "unit": "bpm"}
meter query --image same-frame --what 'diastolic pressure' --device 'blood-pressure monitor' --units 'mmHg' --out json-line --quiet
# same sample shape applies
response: {"value": 58, "unit": "mmHg"}
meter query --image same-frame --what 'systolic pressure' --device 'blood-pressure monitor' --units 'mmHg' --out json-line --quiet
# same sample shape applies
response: {"value": 137, "unit": "mmHg"}
